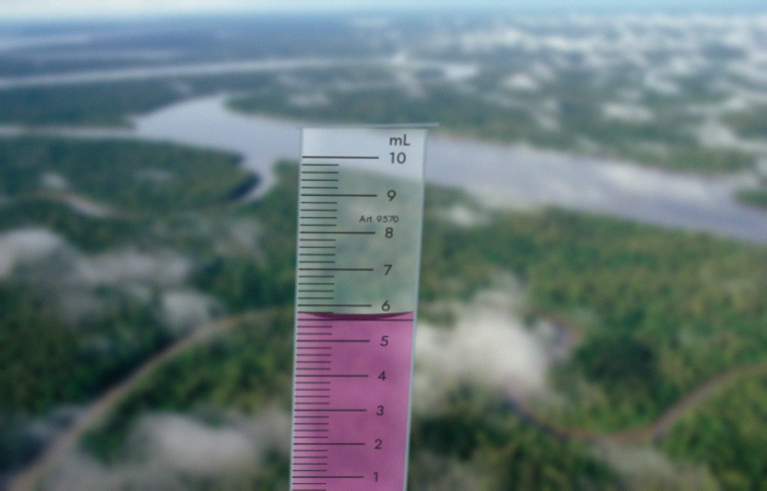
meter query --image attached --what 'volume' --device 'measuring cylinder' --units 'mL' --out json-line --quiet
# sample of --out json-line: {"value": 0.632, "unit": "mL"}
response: {"value": 5.6, "unit": "mL"}
